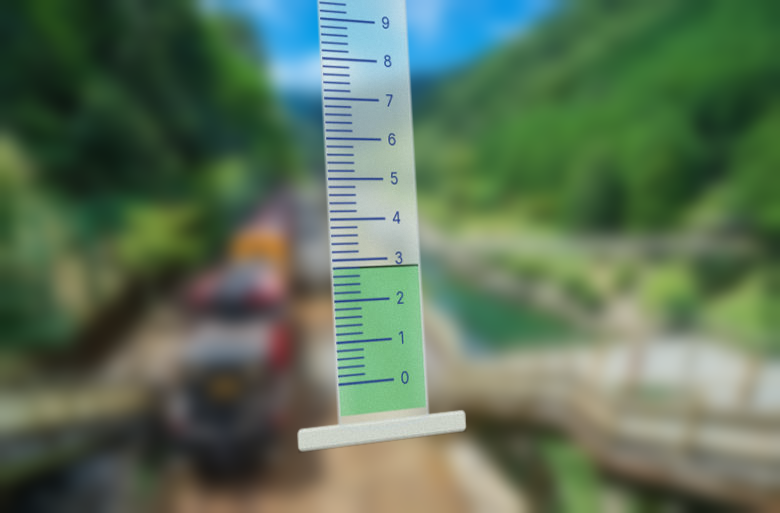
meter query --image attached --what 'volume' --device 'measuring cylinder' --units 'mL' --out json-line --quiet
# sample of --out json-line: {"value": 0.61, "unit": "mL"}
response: {"value": 2.8, "unit": "mL"}
